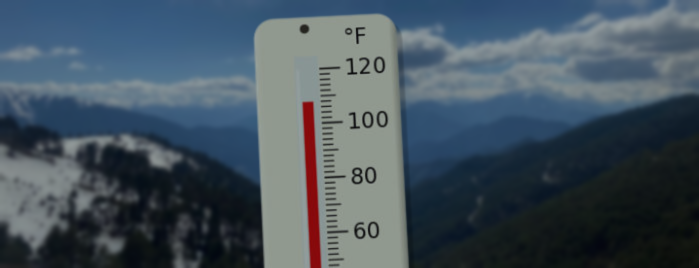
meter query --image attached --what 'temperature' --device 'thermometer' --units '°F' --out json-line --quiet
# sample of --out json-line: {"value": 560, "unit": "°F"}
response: {"value": 108, "unit": "°F"}
